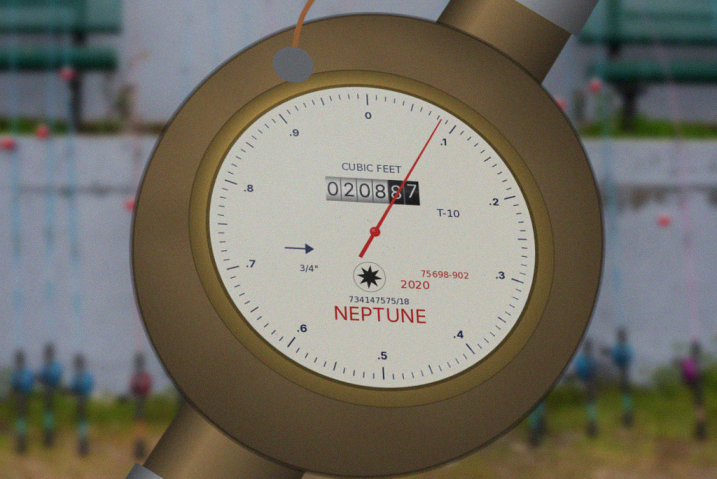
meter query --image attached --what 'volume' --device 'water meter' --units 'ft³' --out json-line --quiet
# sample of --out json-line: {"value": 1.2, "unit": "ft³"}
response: {"value": 20887.08, "unit": "ft³"}
